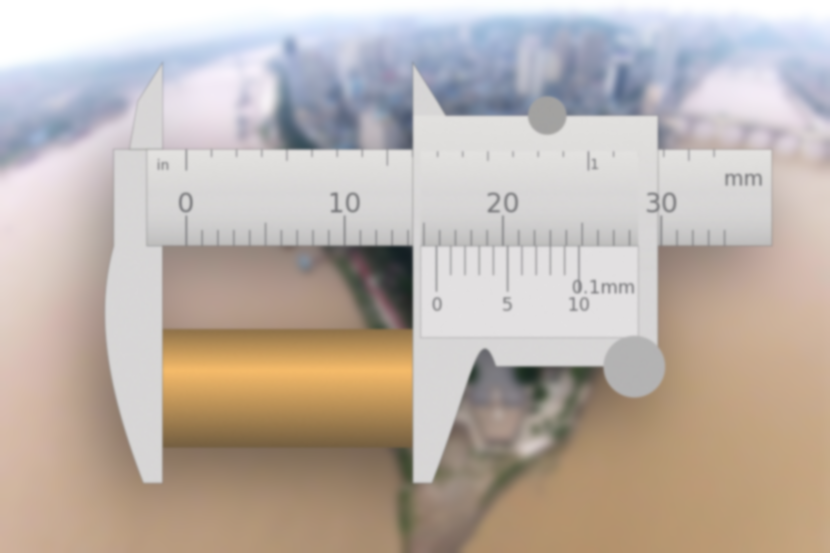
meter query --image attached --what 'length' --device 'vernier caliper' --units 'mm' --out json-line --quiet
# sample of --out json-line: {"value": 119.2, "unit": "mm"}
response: {"value": 15.8, "unit": "mm"}
